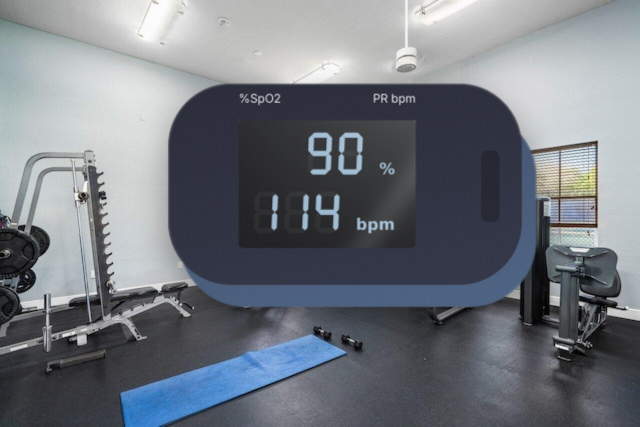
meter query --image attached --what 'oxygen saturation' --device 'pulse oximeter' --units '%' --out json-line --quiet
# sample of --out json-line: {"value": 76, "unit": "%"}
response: {"value": 90, "unit": "%"}
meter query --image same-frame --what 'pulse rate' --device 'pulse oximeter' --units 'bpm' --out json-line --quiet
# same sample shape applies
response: {"value": 114, "unit": "bpm"}
